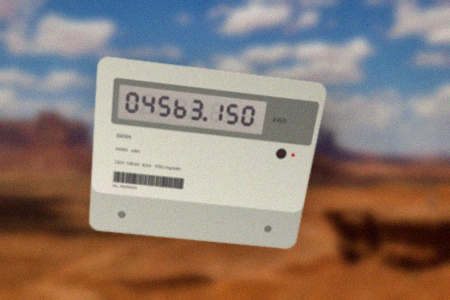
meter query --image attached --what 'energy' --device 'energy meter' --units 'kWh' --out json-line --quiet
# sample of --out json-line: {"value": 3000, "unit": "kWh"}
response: {"value": 4563.150, "unit": "kWh"}
